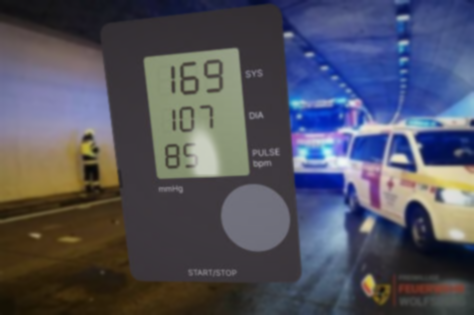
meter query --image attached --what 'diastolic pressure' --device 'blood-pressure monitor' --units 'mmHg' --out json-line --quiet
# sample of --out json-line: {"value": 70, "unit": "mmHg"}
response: {"value": 107, "unit": "mmHg"}
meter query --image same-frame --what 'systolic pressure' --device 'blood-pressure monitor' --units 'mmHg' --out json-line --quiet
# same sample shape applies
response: {"value": 169, "unit": "mmHg"}
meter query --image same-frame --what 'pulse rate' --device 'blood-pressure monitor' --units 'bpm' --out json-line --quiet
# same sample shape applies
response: {"value": 85, "unit": "bpm"}
